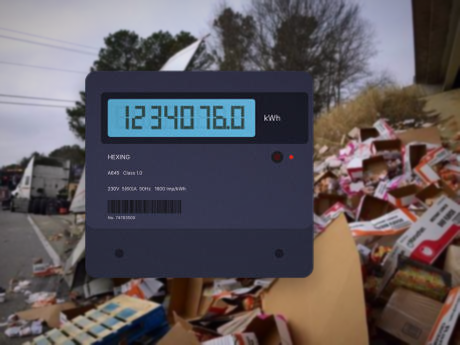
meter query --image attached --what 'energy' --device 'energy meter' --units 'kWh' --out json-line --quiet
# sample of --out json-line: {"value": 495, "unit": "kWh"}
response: {"value": 1234076.0, "unit": "kWh"}
